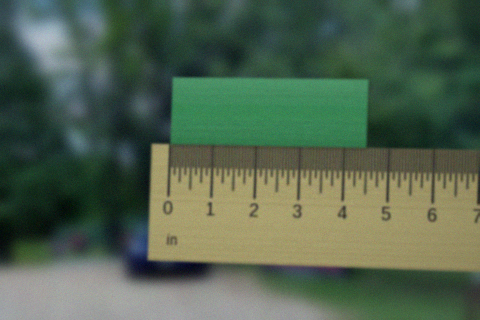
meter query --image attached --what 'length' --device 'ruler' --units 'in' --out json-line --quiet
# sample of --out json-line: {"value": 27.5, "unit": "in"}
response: {"value": 4.5, "unit": "in"}
